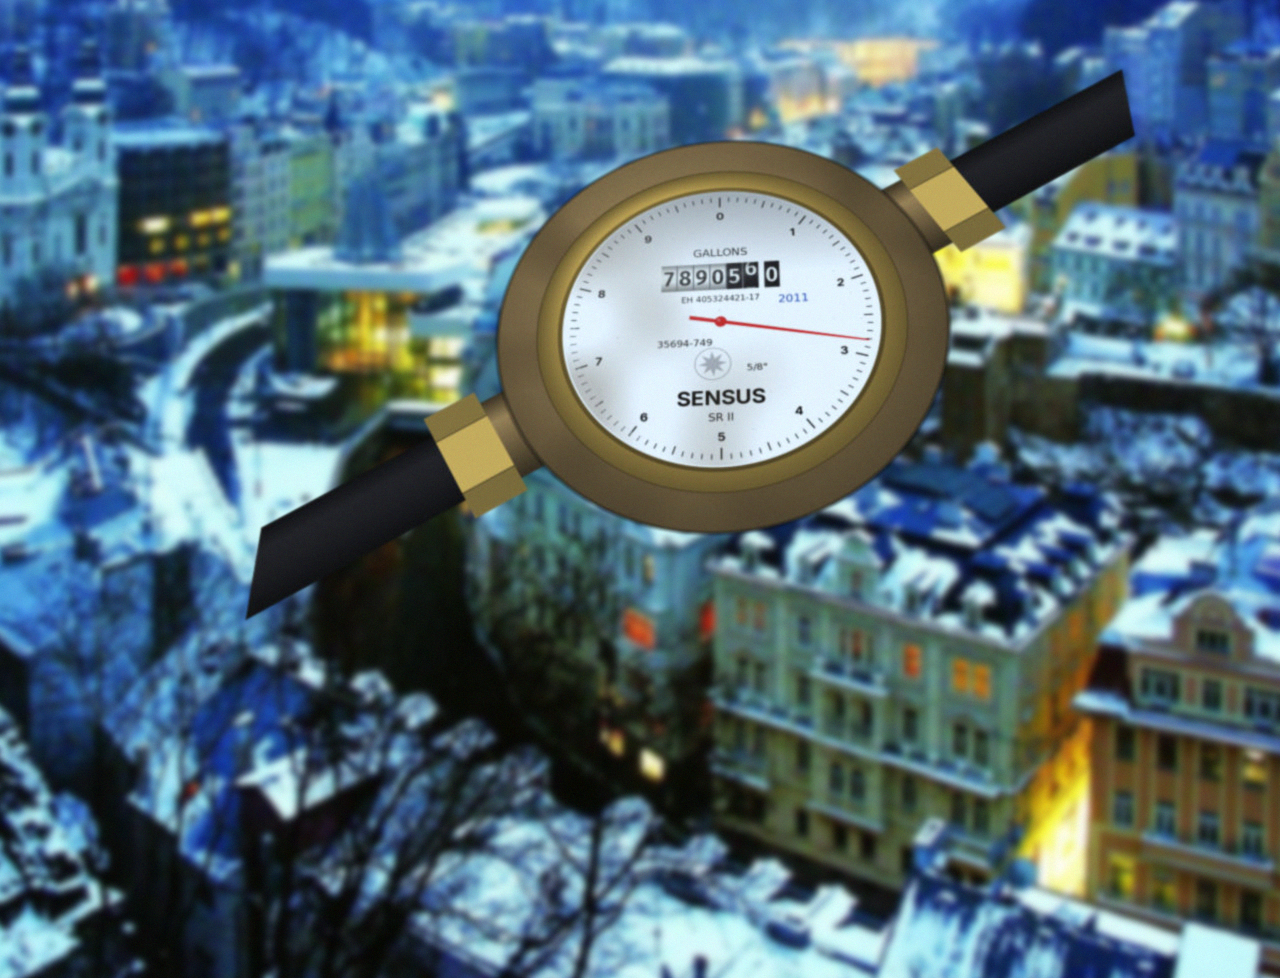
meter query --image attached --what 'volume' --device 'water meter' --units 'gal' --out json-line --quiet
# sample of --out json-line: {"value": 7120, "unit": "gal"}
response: {"value": 7890562.8, "unit": "gal"}
